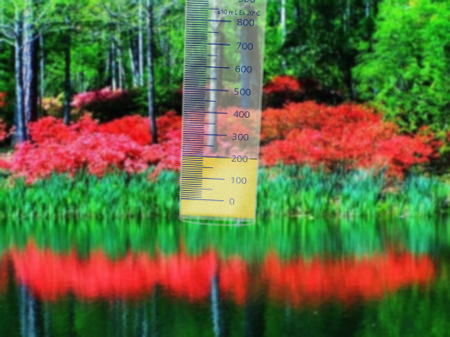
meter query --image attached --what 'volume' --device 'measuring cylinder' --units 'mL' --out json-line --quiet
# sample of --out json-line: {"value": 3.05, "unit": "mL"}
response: {"value": 200, "unit": "mL"}
